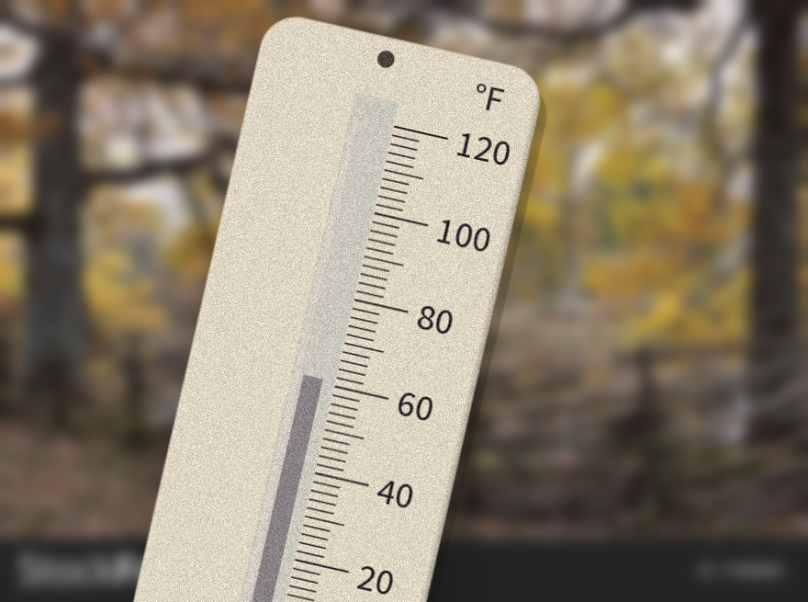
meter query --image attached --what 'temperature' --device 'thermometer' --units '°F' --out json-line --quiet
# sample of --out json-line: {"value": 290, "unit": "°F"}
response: {"value": 61, "unit": "°F"}
